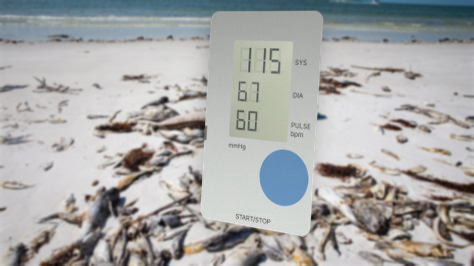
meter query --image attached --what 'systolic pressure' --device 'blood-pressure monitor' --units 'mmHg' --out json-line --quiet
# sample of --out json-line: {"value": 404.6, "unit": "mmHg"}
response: {"value": 115, "unit": "mmHg"}
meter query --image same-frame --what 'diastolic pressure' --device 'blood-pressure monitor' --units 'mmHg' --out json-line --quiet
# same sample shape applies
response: {"value": 67, "unit": "mmHg"}
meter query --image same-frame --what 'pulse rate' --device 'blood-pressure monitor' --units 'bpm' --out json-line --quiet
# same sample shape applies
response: {"value": 60, "unit": "bpm"}
